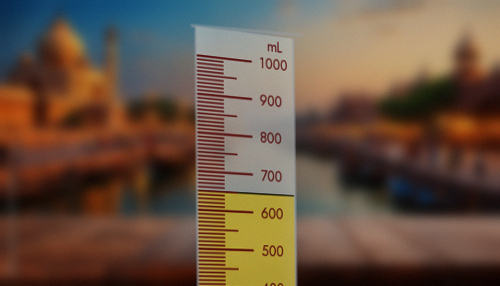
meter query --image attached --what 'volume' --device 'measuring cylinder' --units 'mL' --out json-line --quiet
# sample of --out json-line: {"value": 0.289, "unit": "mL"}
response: {"value": 650, "unit": "mL"}
